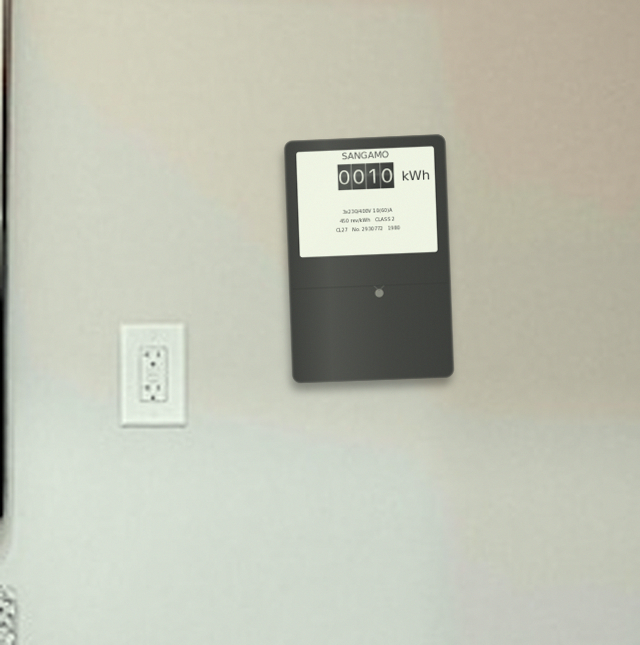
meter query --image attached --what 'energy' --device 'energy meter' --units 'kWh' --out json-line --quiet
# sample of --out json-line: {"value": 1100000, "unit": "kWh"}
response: {"value": 10, "unit": "kWh"}
